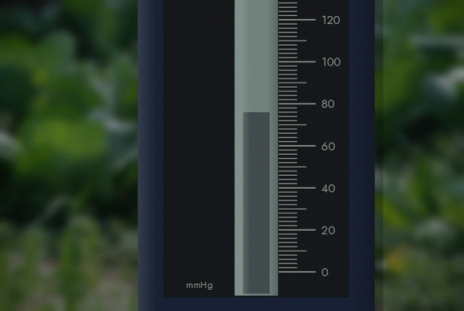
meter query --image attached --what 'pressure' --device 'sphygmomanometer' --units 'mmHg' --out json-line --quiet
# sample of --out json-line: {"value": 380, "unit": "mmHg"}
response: {"value": 76, "unit": "mmHg"}
